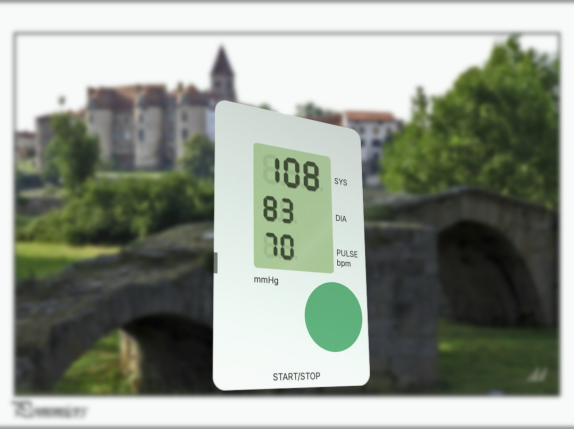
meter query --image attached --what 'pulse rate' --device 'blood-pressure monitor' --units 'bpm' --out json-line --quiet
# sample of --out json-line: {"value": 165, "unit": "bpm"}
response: {"value": 70, "unit": "bpm"}
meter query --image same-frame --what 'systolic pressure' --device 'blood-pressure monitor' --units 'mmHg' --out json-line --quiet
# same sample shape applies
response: {"value": 108, "unit": "mmHg"}
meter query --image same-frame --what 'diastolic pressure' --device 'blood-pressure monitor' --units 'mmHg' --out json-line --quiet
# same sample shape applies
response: {"value": 83, "unit": "mmHg"}
